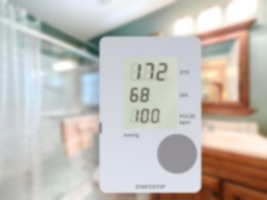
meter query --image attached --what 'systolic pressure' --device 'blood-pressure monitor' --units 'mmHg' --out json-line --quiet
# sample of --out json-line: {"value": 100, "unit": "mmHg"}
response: {"value": 172, "unit": "mmHg"}
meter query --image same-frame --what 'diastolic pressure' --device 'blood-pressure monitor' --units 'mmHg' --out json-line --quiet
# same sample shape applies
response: {"value": 68, "unit": "mmHg"}
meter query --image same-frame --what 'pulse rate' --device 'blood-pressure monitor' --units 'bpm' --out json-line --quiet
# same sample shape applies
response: {"value": 100, "unit": "bpm"}
